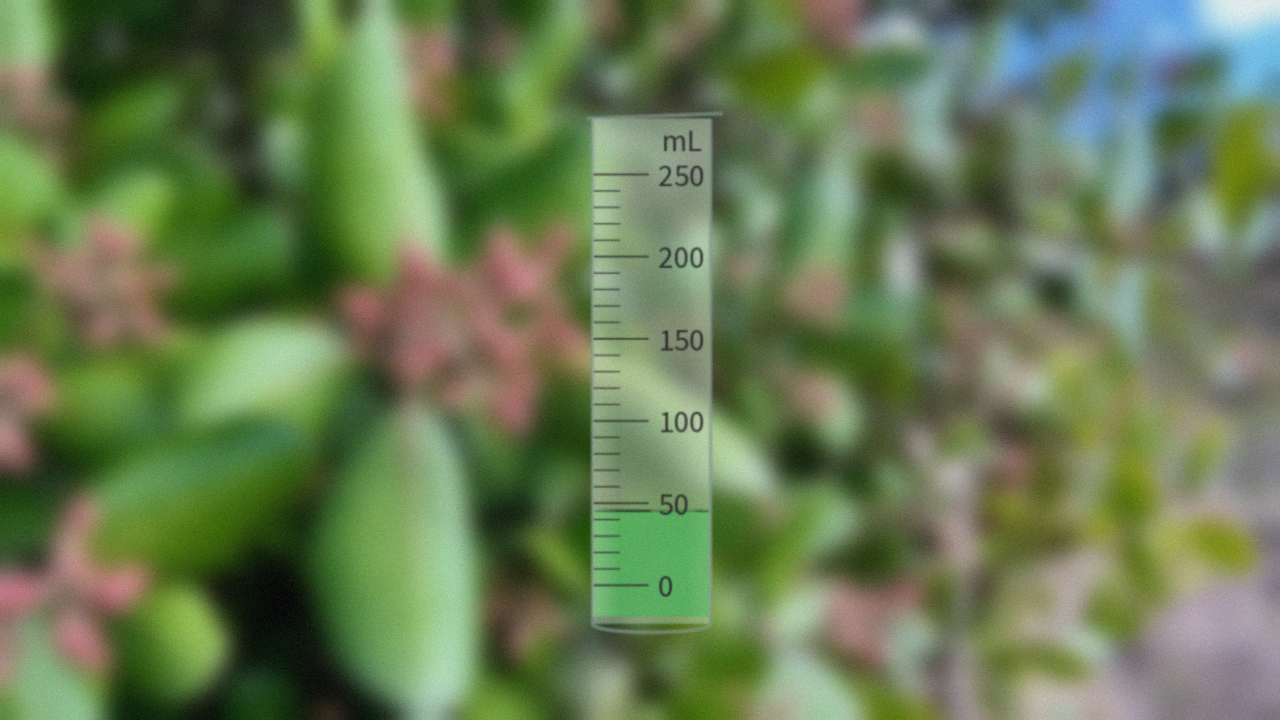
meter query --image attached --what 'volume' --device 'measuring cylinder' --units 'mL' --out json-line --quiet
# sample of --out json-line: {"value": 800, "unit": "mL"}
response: {"value": 45, "unit": "mL"}
